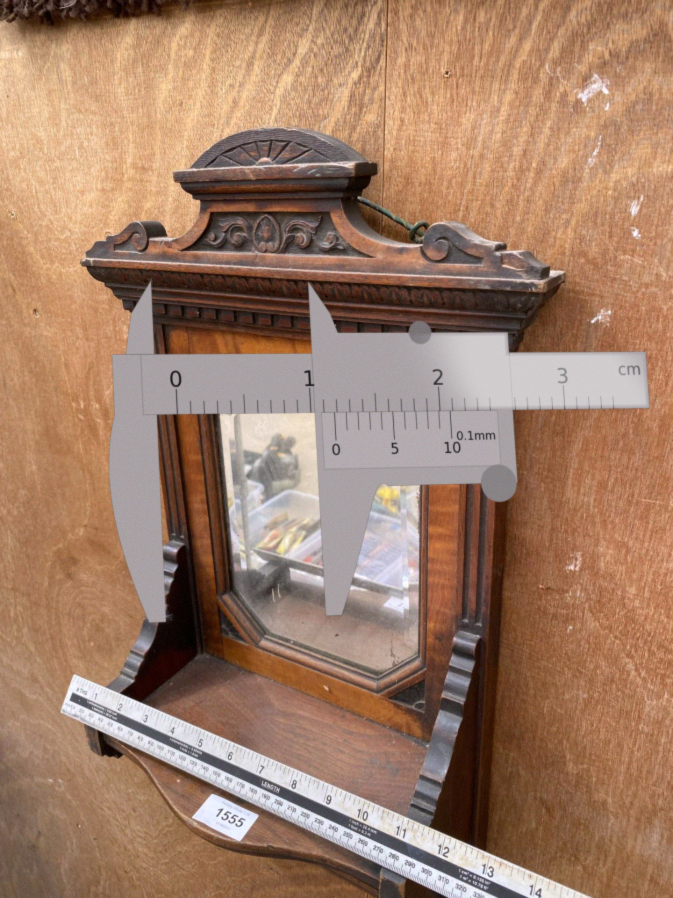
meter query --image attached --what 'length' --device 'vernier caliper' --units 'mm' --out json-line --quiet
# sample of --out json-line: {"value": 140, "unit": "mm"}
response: {"value": 11.8, "unit": "mm"}
